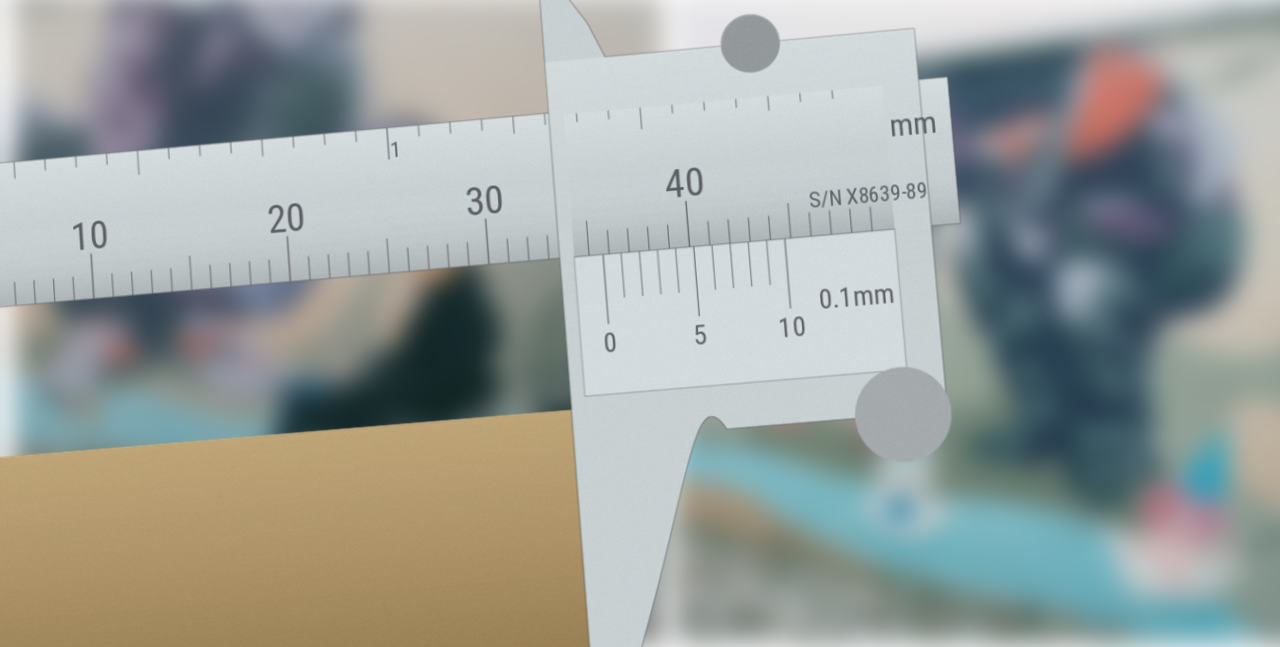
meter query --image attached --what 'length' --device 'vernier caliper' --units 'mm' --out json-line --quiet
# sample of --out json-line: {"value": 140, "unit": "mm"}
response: {"value": 35.7, "unit": "mm"}
